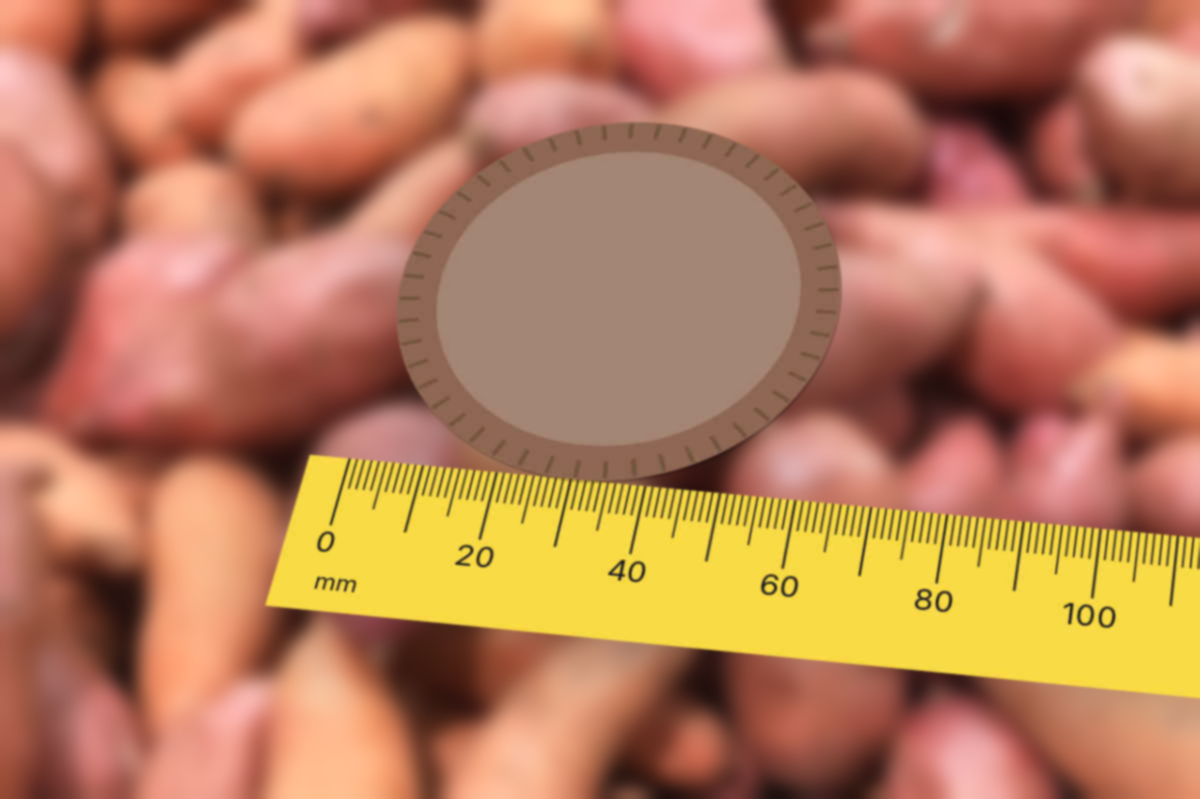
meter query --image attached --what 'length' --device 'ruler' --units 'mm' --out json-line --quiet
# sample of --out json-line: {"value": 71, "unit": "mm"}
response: {"value": 61, "unit": "mm"}
